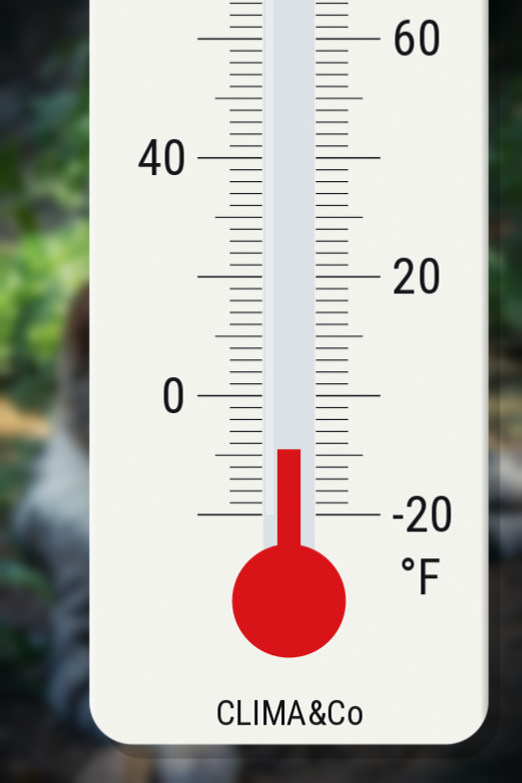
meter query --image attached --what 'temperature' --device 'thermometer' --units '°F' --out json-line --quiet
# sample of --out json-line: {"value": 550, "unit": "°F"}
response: {"value": -9, "unit": "°F"}
